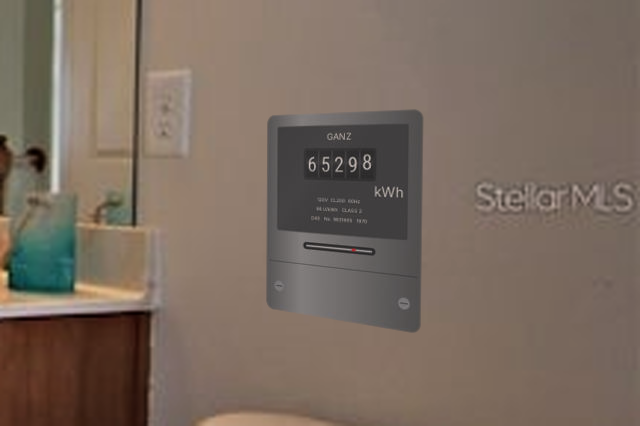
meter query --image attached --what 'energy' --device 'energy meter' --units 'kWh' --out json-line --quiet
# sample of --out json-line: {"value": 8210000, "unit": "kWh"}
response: {"value": 65298, "unit": "kWh"}
